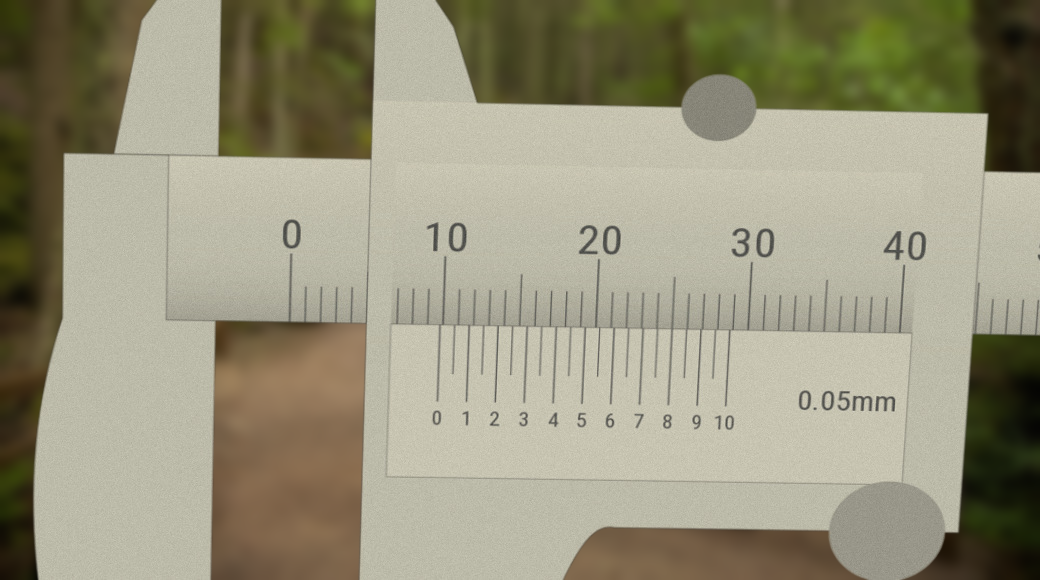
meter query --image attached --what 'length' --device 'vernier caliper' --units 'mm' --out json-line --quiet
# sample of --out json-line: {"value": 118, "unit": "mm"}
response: {"value": 9.8, "unit": "mm"}
